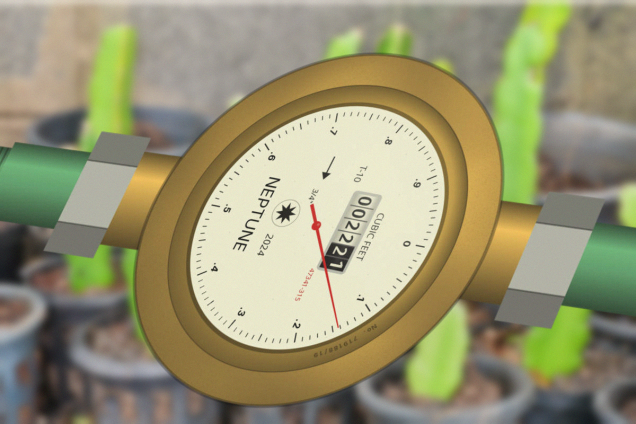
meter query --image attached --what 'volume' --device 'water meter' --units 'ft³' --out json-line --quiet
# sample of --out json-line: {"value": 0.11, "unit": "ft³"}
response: {"value": 2221.14, "unit": "ft³"}
